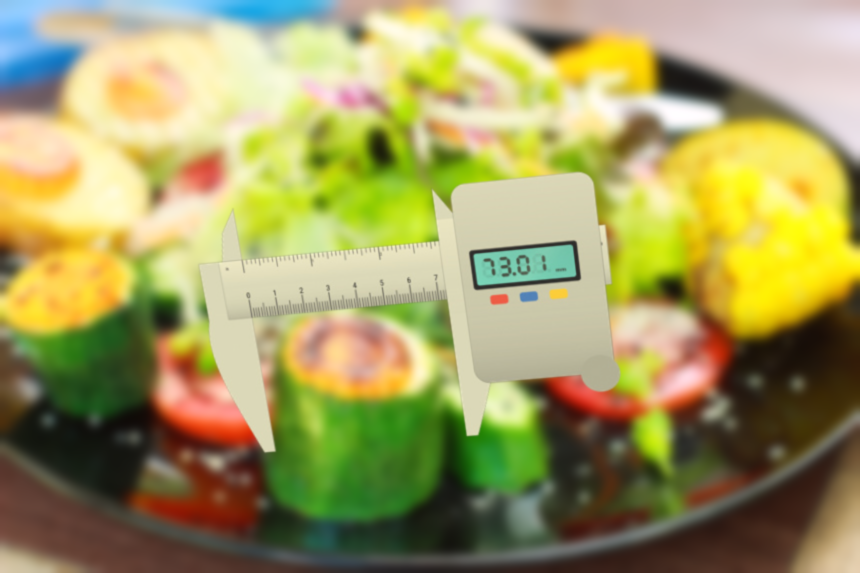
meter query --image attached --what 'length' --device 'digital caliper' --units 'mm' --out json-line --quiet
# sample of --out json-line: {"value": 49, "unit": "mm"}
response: {"value": 73.01, "unit": "mm"}
